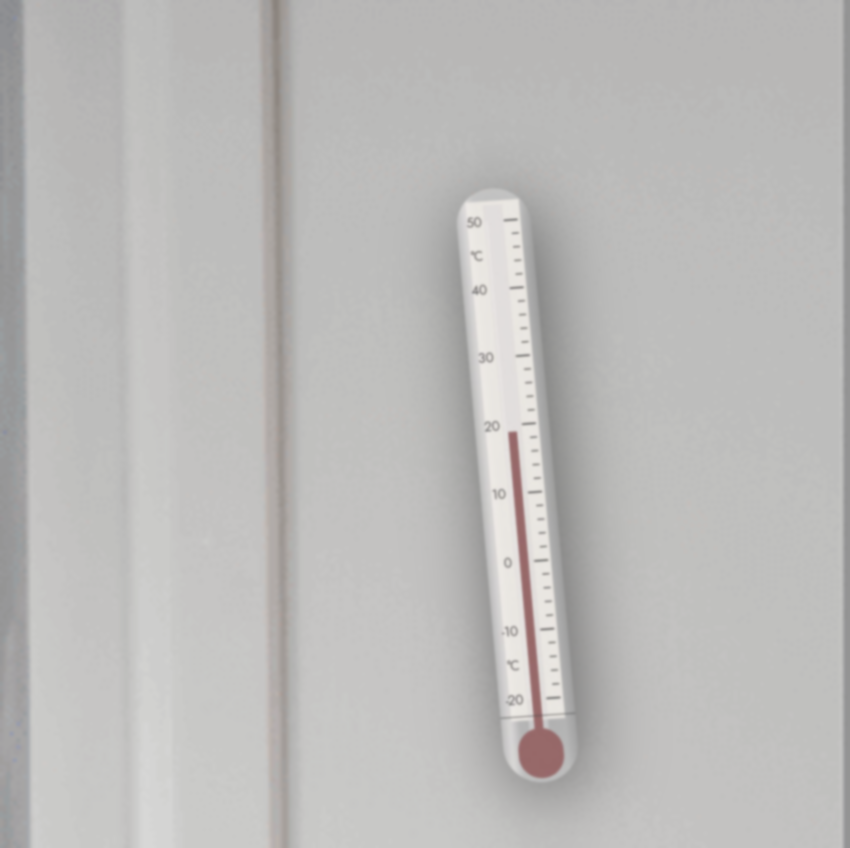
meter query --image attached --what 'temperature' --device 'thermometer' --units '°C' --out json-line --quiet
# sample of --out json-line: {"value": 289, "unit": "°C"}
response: {"value": 19, "unit": "°C"}
